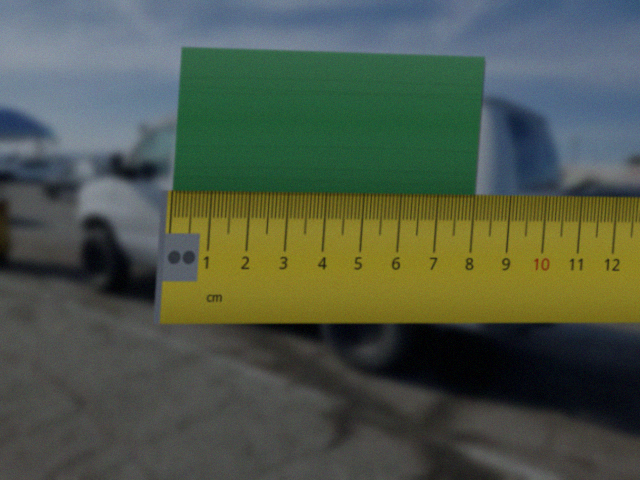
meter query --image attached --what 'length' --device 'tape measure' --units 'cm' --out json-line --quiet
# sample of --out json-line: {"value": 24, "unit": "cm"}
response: {"value": 8, "unit": "cm"}
